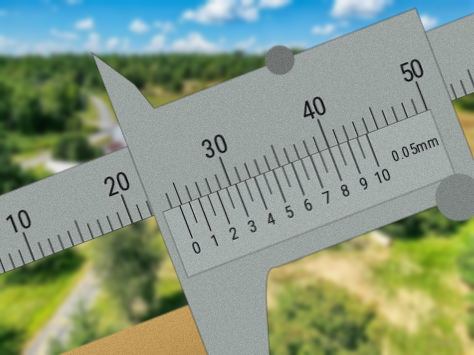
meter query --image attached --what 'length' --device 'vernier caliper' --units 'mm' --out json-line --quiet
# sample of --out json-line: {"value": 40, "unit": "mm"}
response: {"value": 24.8, "unit": "mm"}
